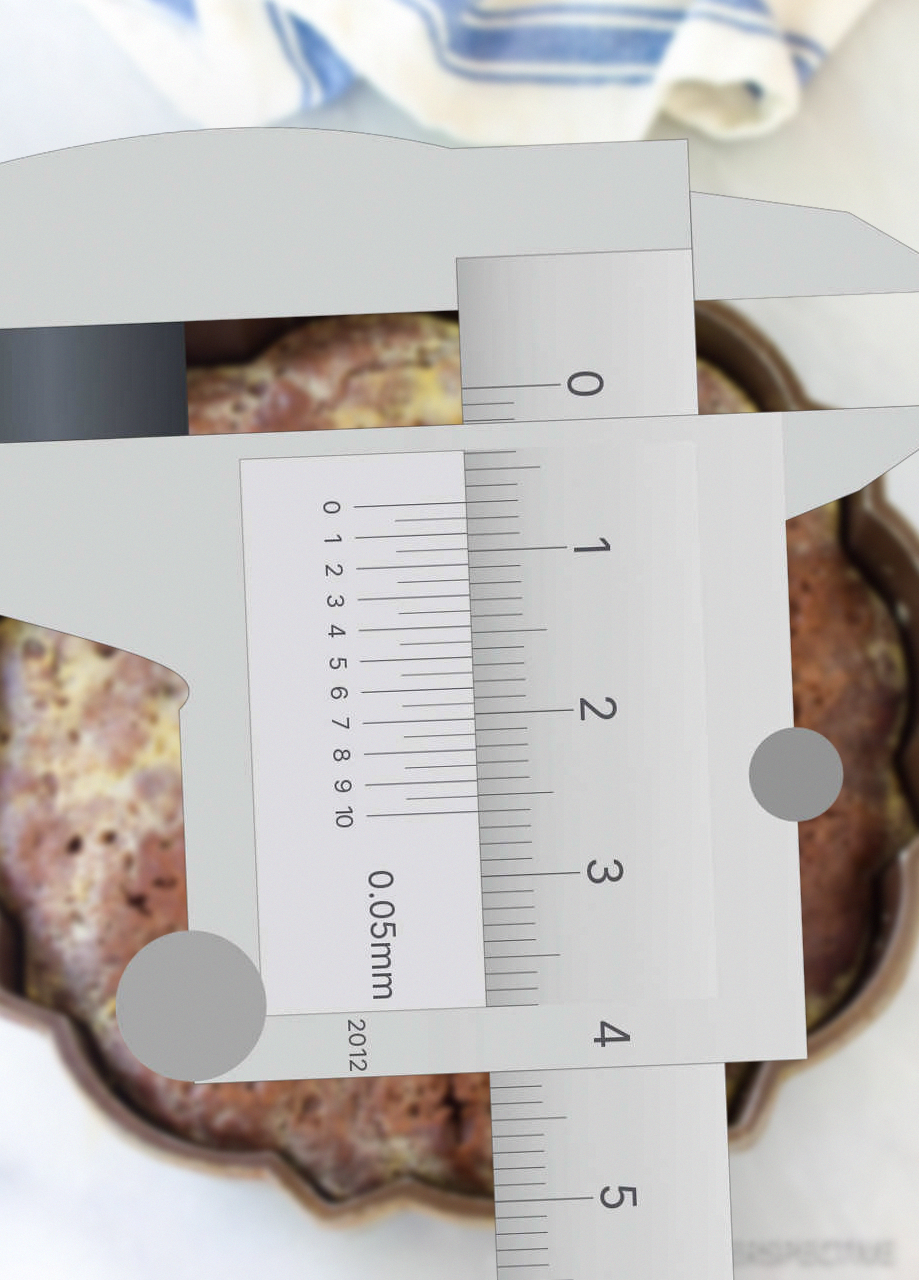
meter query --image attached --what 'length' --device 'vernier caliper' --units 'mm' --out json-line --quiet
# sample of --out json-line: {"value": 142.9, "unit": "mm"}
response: {"value": 7.0, "unit": "mm"}
